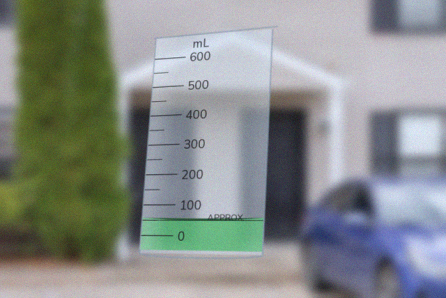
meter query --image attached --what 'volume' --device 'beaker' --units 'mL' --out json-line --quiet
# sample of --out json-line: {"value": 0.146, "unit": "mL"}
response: {"value": 50, "unit": "mL"}
